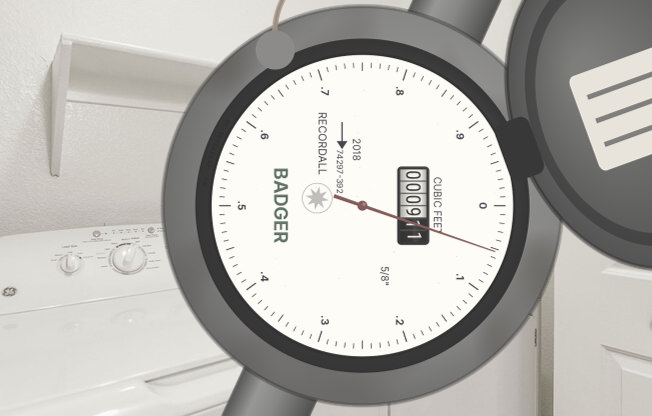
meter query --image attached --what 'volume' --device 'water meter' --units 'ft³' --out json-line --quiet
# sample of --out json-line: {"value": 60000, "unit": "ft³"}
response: {"value": 911.05, "unit": "ft³"}
